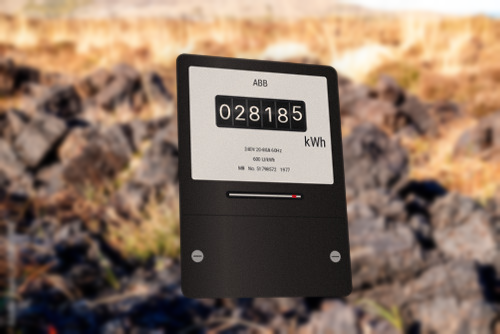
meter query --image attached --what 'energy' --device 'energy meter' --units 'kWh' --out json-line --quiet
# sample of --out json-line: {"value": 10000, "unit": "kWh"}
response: {"value": 28185, "unit": "kWh"}
